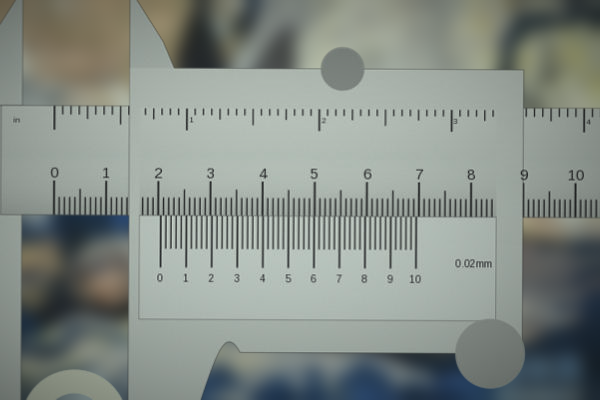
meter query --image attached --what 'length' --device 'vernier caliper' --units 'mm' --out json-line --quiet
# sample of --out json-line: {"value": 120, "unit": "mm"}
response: {"value": 20.5, "unit": "mm"}
